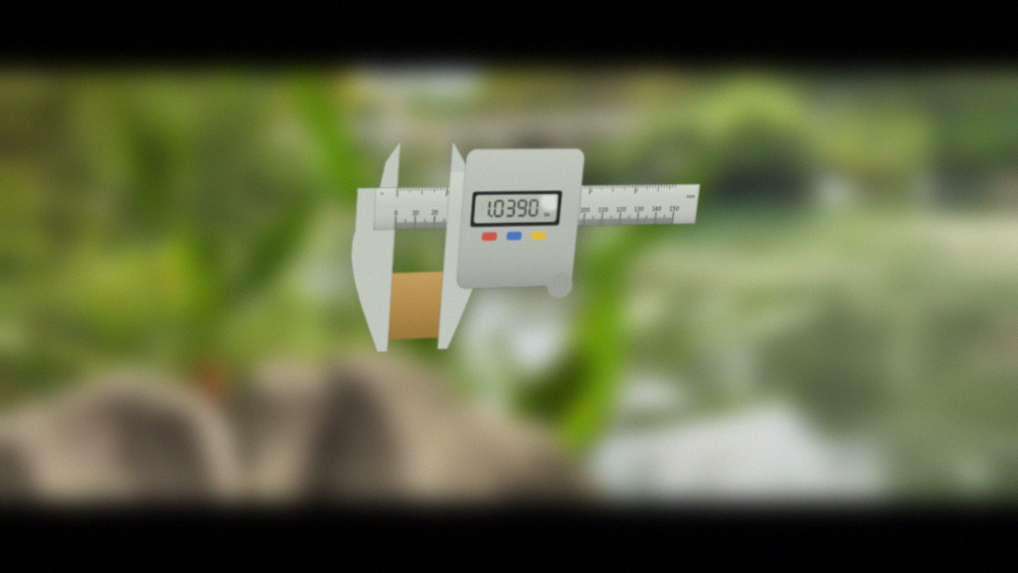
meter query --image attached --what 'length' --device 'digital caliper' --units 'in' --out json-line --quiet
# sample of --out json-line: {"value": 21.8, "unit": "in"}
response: {"value": 1.0390, "unit": "in"}
